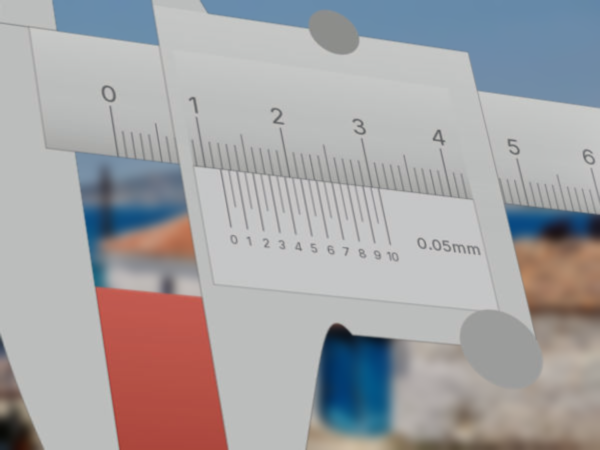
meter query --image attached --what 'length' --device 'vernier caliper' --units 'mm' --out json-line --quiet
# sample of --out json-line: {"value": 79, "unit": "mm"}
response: {"value": 11.8, "unit": "mm"}
